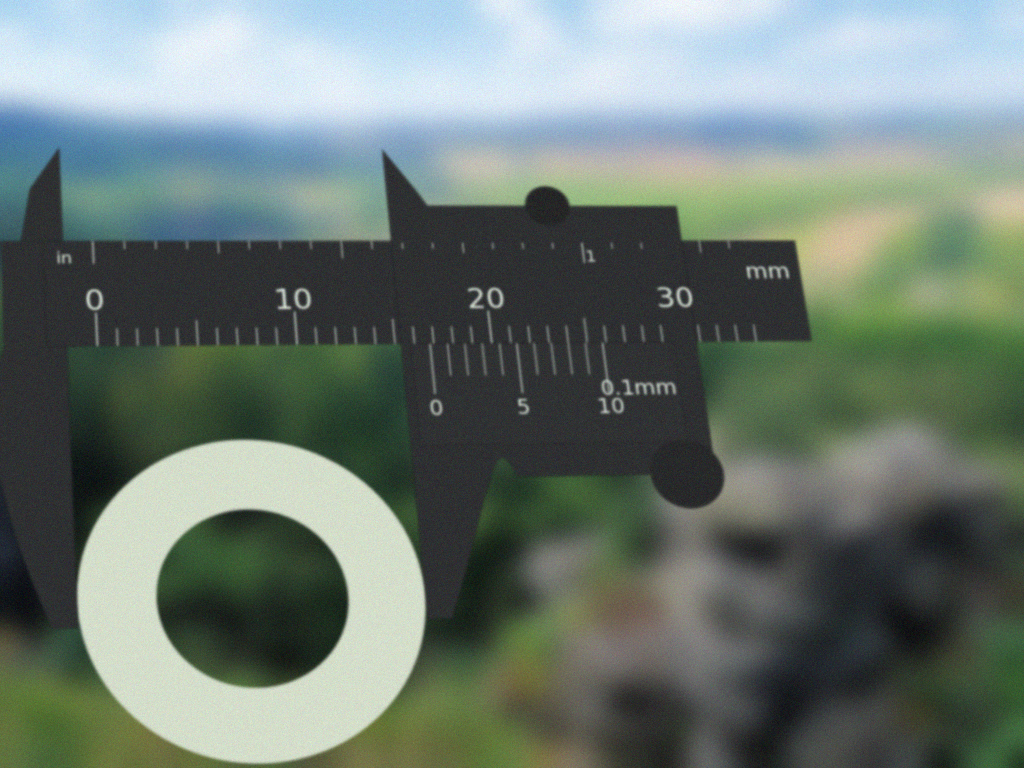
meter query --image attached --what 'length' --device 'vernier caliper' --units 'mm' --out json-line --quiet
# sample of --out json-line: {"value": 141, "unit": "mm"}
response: {"value": 16.8, "unit": "mm"}
